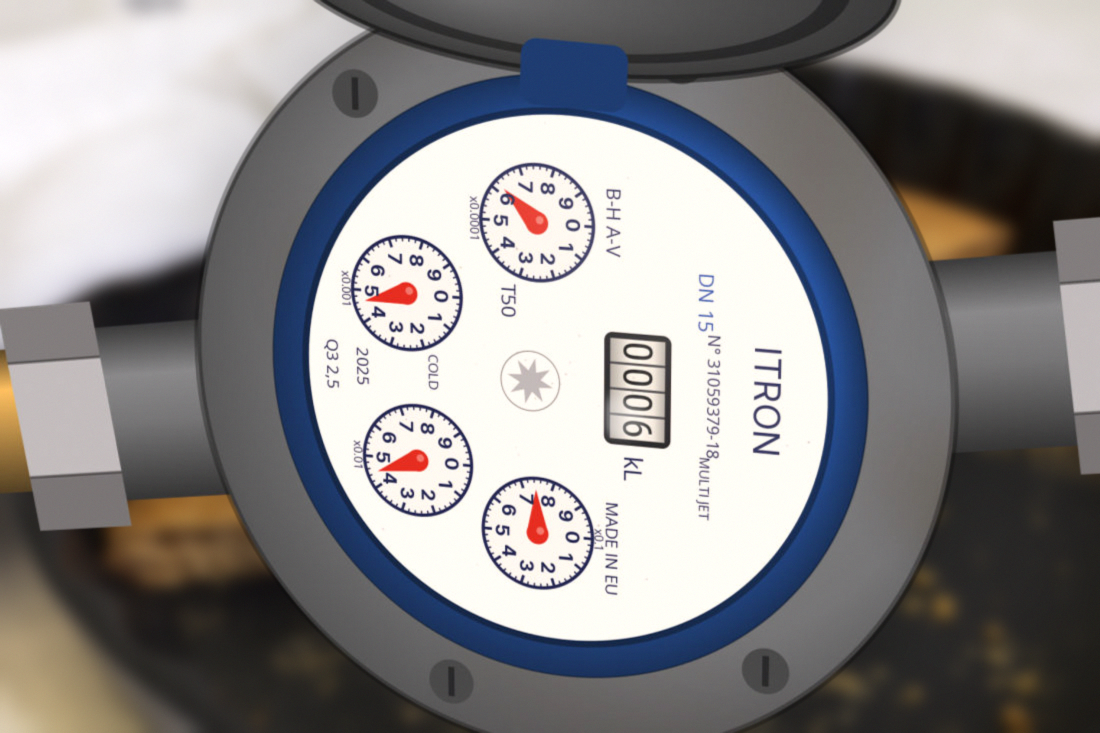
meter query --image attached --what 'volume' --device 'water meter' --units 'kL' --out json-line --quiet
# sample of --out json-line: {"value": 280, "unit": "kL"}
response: {"value": 6.7446, "unit": "kL"}
